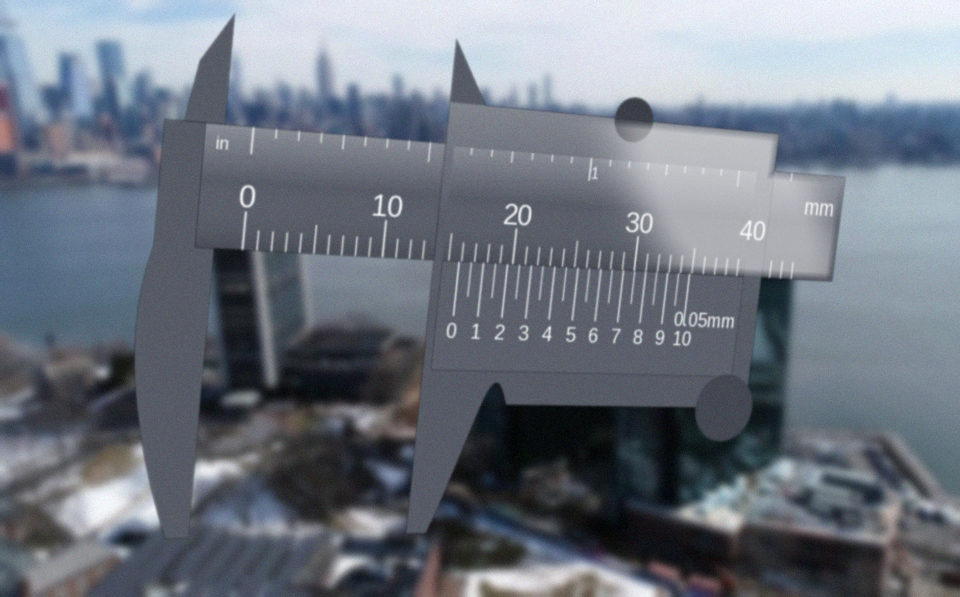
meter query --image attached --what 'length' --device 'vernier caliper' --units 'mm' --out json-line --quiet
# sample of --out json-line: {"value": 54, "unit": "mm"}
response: {"value": 15.8, "unit": "mm"}
